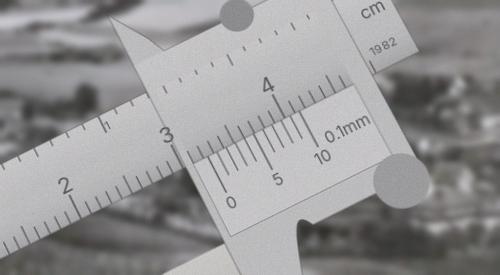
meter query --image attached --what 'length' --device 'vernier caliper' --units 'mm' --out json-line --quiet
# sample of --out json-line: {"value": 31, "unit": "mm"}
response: {"value": 32.4, "unit": "mm"}
